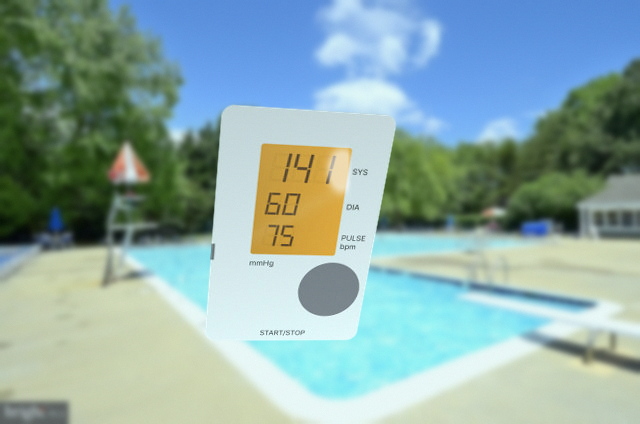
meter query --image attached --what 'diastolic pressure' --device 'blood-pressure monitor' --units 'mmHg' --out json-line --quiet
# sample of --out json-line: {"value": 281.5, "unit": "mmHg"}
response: {"value": 60, "unit": "mmHg"}
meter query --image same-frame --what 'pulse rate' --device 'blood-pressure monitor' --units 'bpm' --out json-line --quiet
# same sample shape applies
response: {"value": 75, "unit": "bpm"}
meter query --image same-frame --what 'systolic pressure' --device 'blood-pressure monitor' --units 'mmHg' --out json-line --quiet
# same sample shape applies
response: {"value": 141, "unit": "mmHg"}
